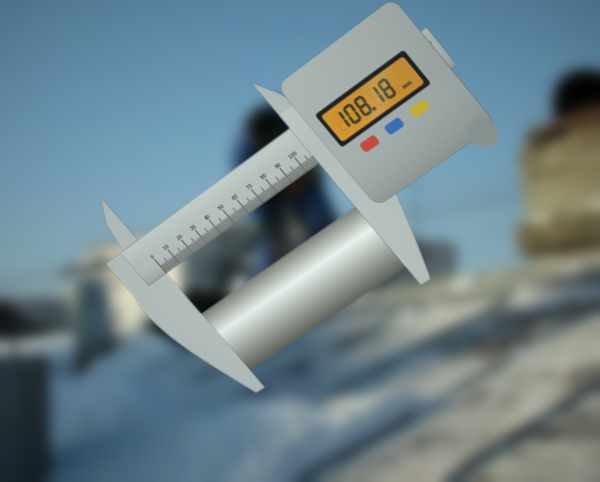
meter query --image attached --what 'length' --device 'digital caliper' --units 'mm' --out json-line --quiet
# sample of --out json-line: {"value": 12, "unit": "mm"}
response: {"value": 108.18, "unit": "mm"}
